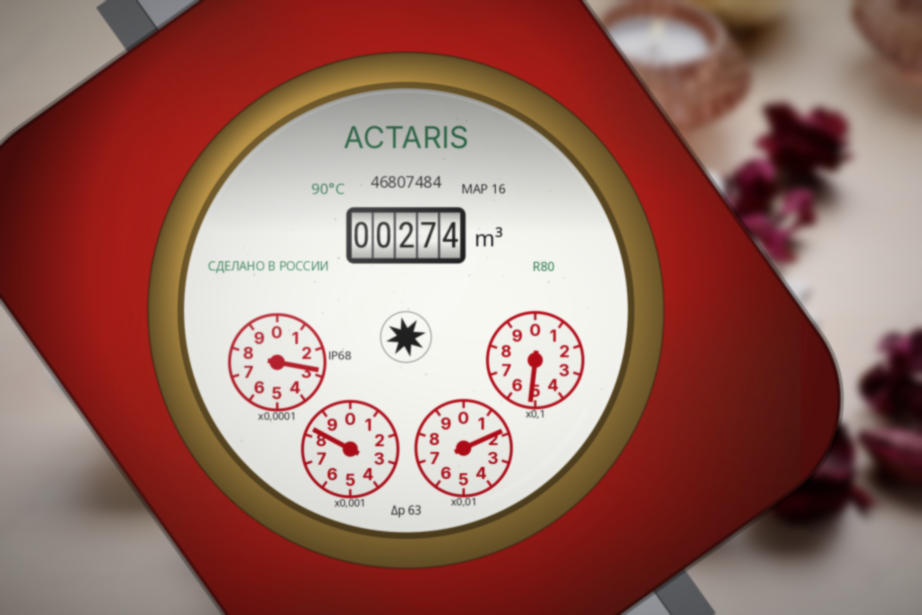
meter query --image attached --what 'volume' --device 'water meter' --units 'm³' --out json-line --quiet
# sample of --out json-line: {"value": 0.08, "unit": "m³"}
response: {"value": 274.5182, "unit": "m³"}
